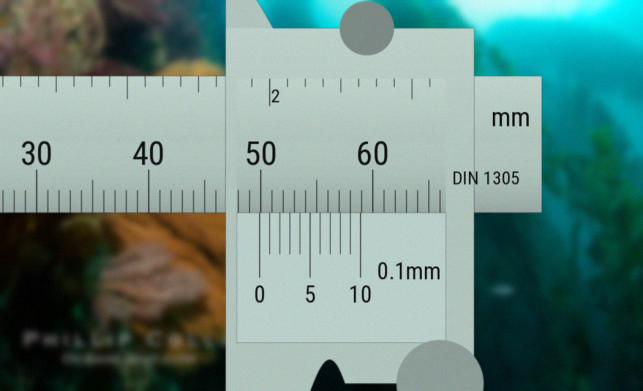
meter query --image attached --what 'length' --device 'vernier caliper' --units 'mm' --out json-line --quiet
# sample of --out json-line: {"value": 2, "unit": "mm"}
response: {"value": 49.9, "unit": "mm"}
